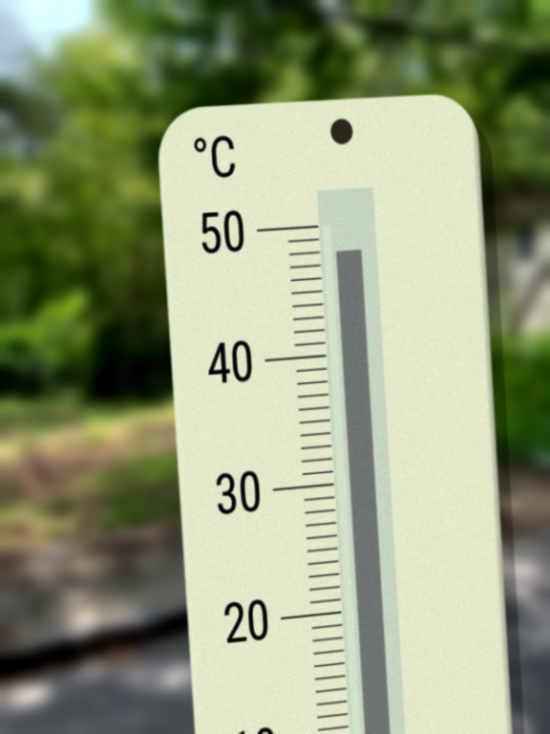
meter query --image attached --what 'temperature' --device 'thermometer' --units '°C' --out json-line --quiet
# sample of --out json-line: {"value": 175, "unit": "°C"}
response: {"value": 48, "unit": "°C"}
